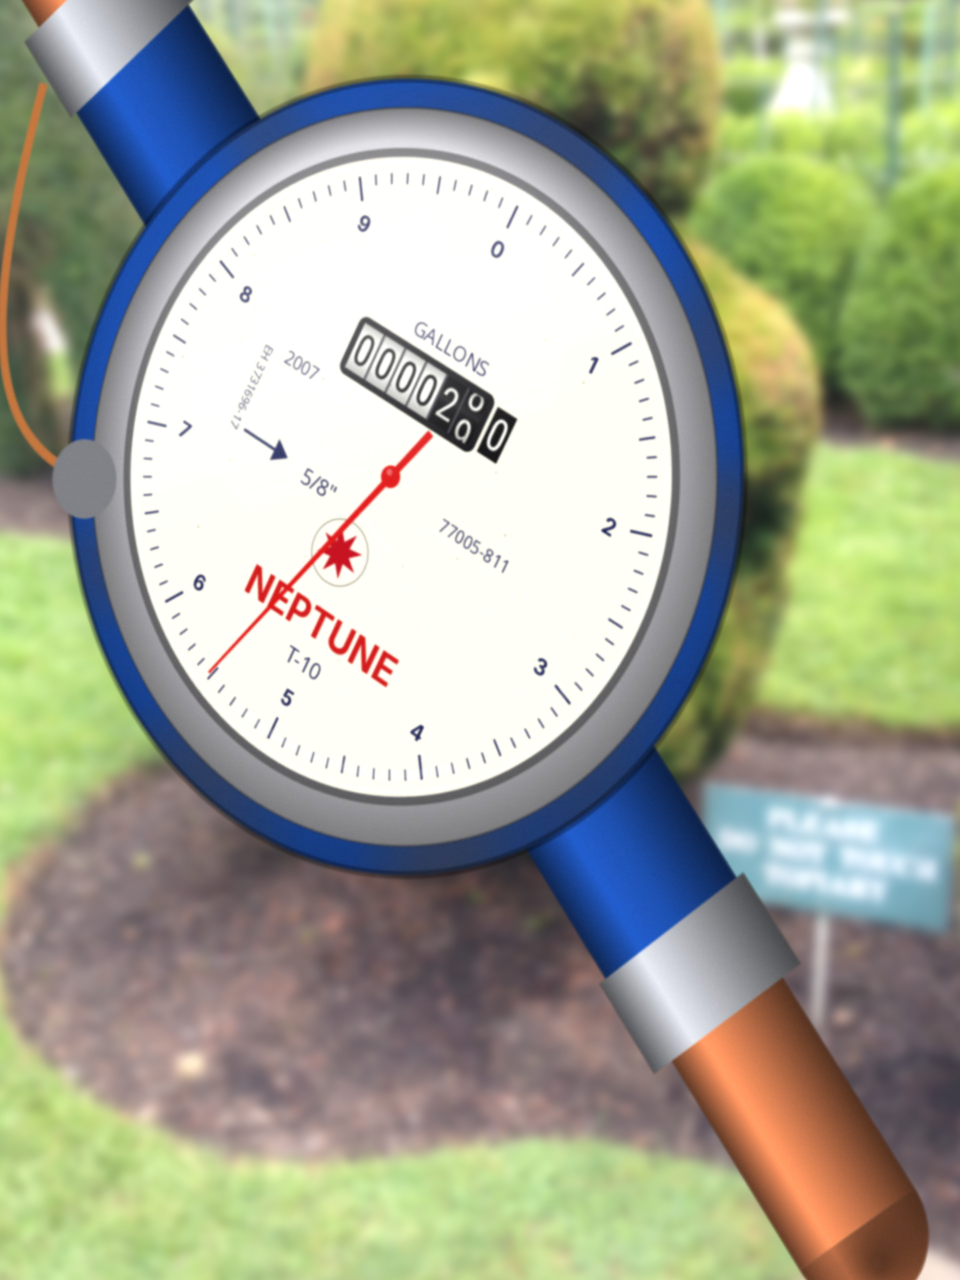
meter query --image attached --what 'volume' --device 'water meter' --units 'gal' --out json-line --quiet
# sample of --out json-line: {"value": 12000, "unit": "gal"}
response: {"value": 285.5, "unit": "gal"}
